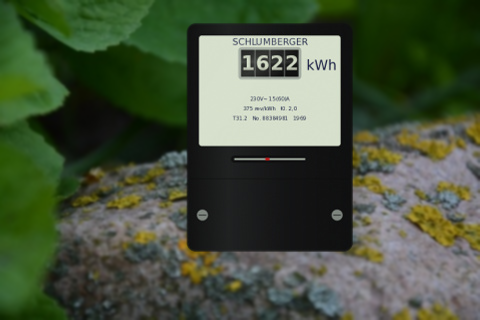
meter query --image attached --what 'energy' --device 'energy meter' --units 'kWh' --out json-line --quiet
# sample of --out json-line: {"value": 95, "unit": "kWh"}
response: {"value": 1622, "unit": "kWh"}
